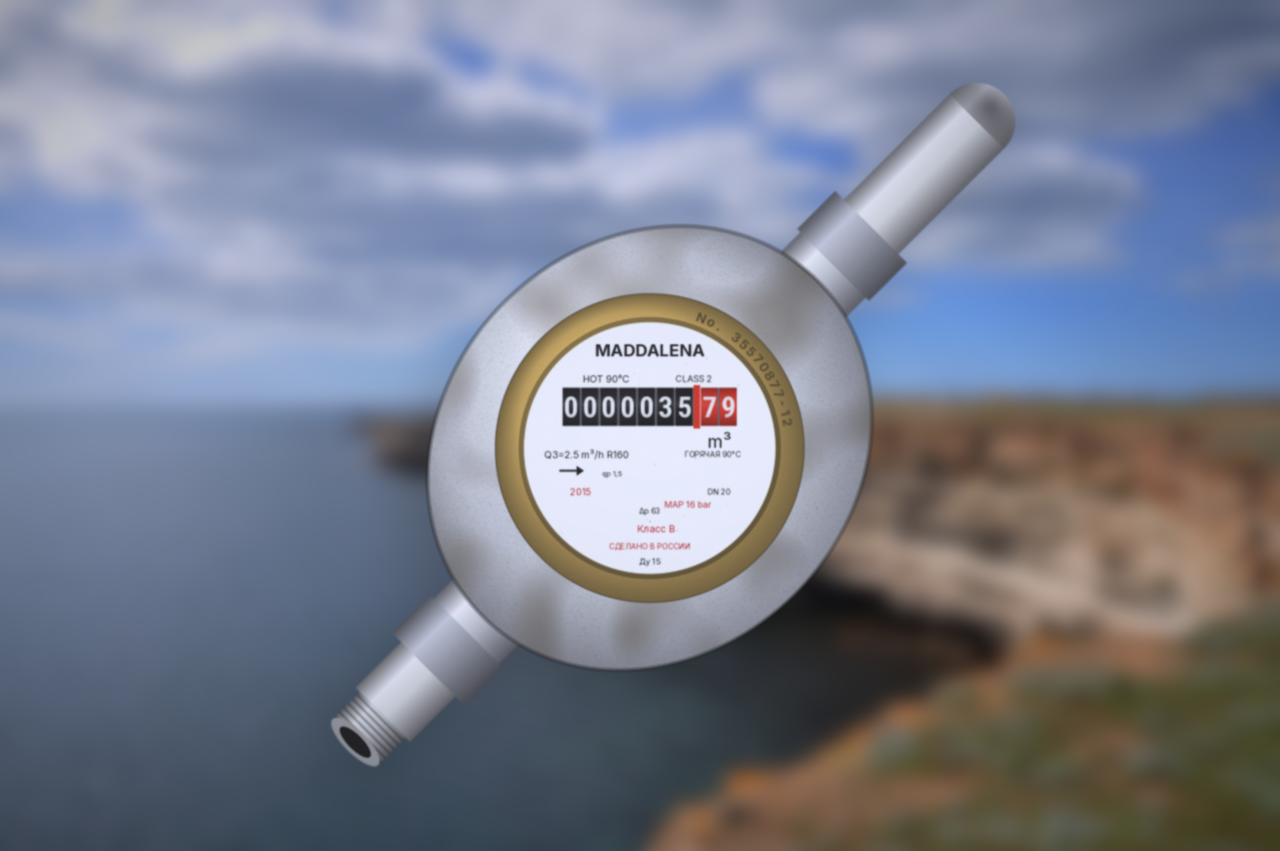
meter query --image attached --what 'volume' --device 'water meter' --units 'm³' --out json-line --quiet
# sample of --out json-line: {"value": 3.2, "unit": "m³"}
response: {"value": 35.79, "unit": "m³"}
